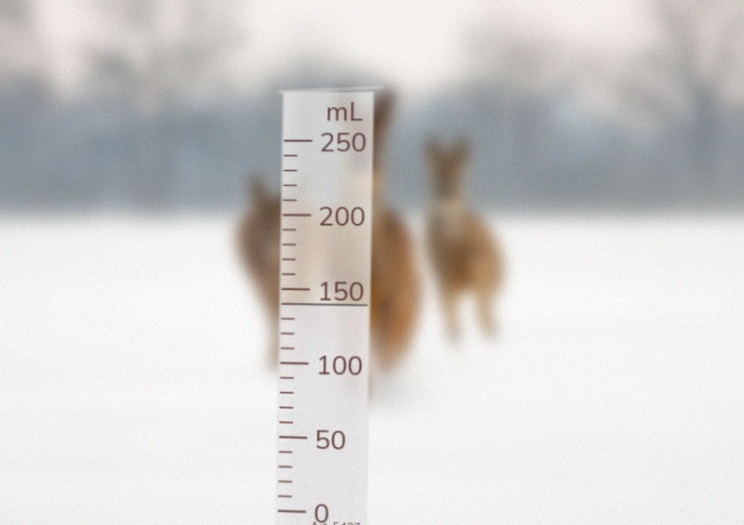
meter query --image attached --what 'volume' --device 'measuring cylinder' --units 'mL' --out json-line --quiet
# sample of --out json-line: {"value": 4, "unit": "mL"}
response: {"value": 140, "unit": "mL"}
